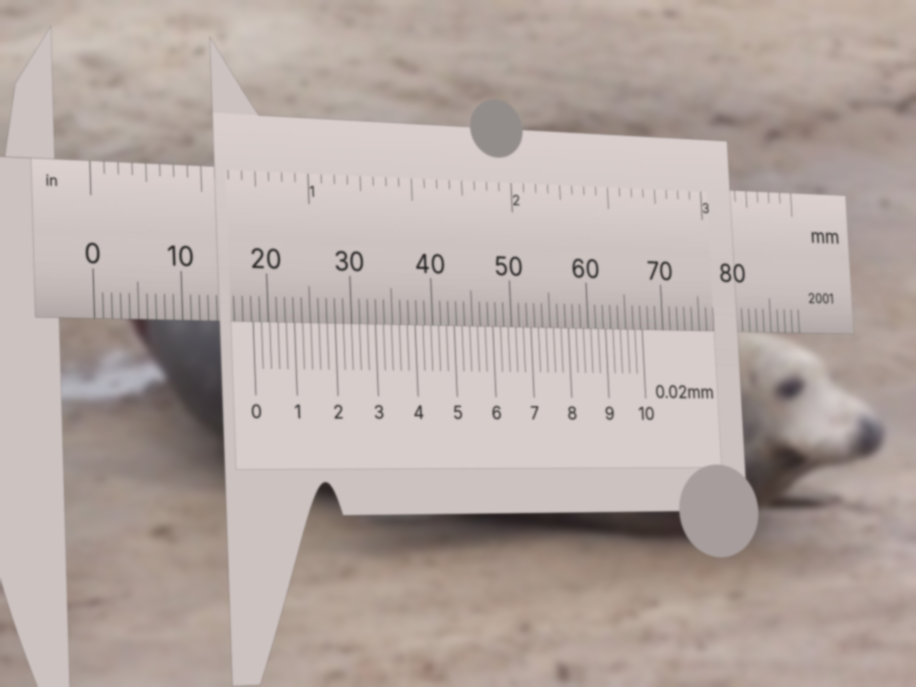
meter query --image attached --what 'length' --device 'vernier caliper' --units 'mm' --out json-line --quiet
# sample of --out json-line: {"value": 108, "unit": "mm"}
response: {"value": 18.2, "unit": "mm"}
